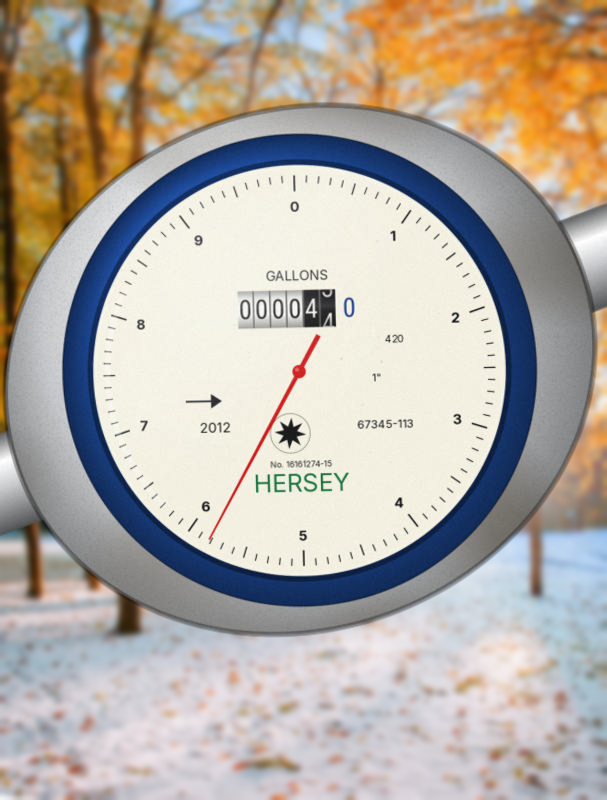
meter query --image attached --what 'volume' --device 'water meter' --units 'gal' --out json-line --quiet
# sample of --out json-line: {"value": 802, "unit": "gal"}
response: {"value": 435.8, "unit": "gal"}
